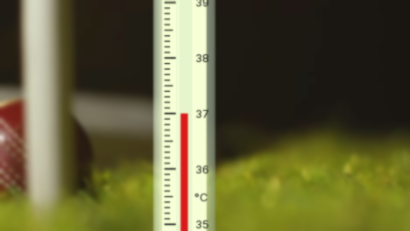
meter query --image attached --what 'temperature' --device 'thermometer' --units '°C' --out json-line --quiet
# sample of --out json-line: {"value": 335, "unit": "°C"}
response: {"value": 37, "unit": "°C"}
